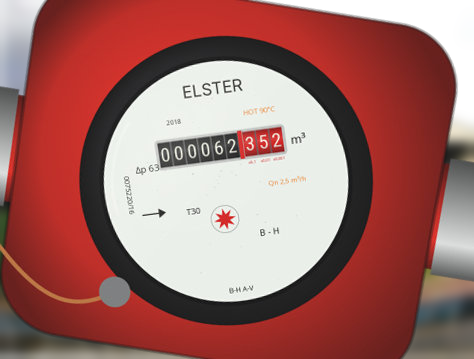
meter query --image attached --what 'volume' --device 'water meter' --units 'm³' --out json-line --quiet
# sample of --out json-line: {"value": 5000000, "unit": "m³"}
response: {"value": 62.352, "unit": "m³"}
